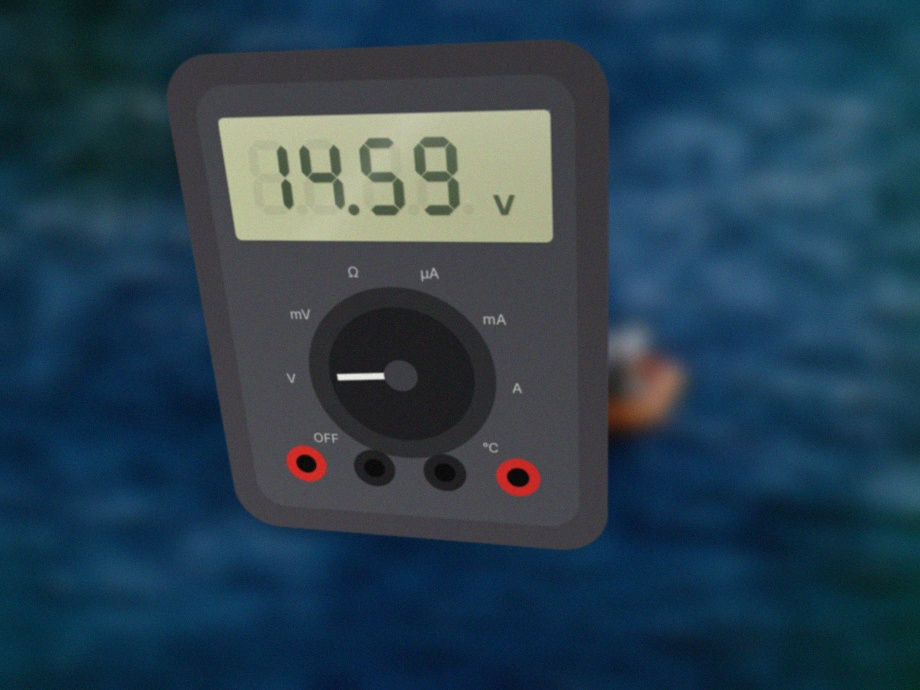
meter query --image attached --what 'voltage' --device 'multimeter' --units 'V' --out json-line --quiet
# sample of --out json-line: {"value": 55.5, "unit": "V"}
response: {"value": 14.59, "unit": "V"}
